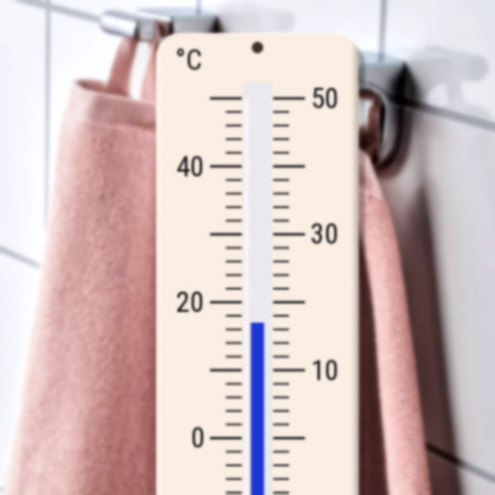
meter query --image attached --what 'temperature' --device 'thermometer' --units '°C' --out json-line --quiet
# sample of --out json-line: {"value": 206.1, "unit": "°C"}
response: {"value": 17, "unit": "°C"}
